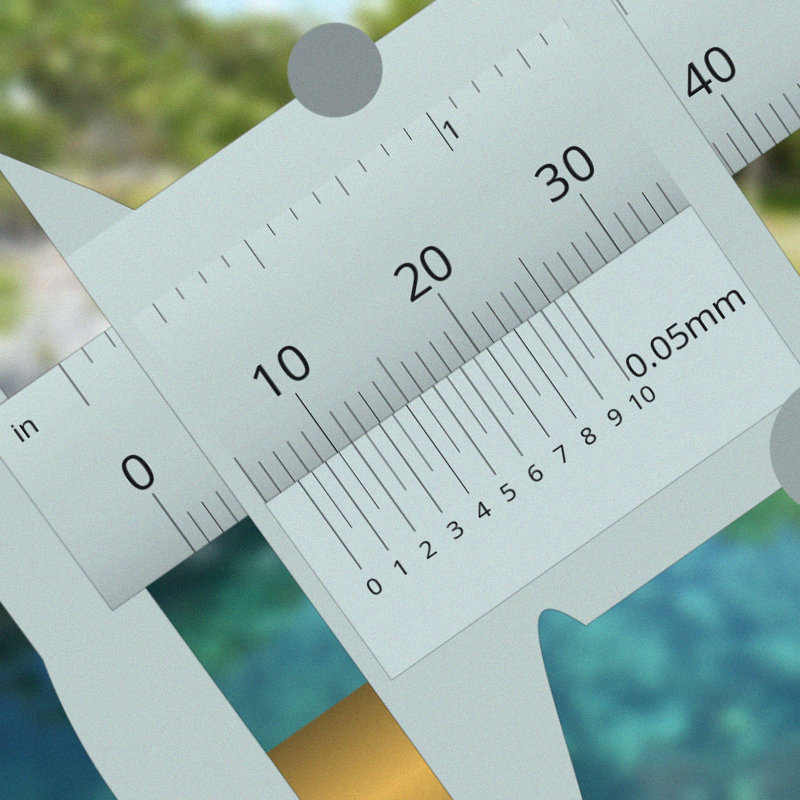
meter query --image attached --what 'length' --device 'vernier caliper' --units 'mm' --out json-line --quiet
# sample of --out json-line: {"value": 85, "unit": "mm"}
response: {"value": 7.2, "unit": "mm"}
